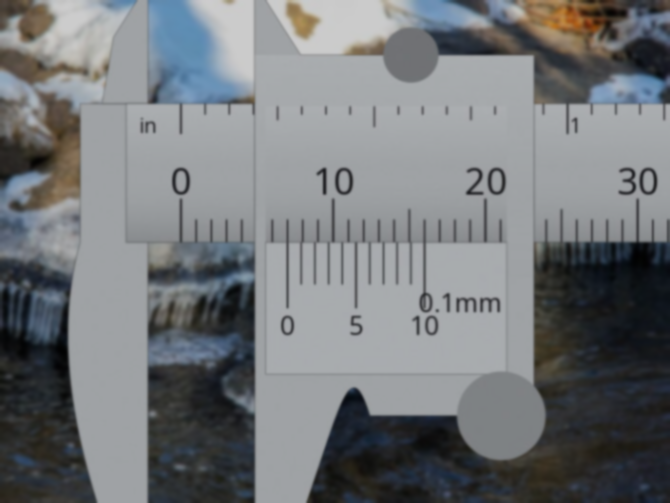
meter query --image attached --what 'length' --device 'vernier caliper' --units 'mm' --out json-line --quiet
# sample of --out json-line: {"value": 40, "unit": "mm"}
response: {"value": 7.0, "unit": "mm"}
